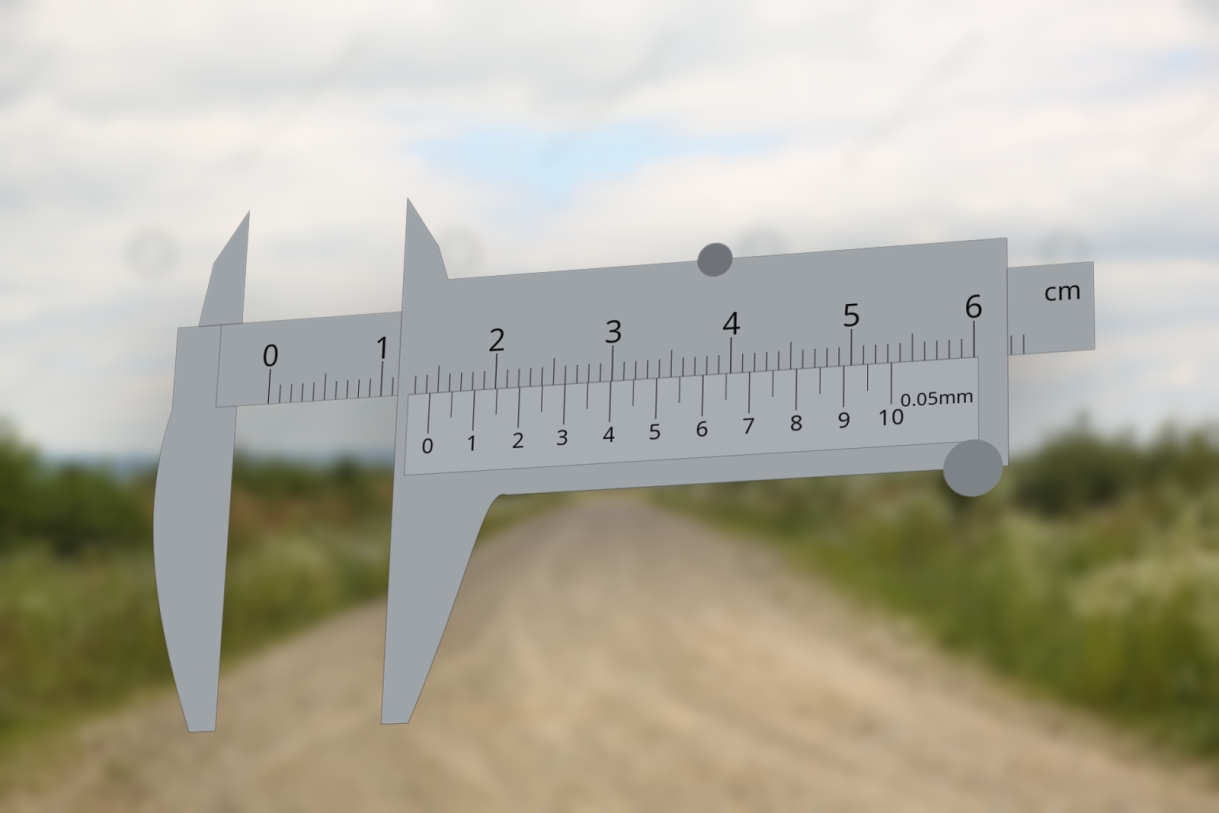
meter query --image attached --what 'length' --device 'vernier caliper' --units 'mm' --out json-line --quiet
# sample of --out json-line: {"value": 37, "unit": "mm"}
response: {"value": 14.3, "unit": "mm"}
